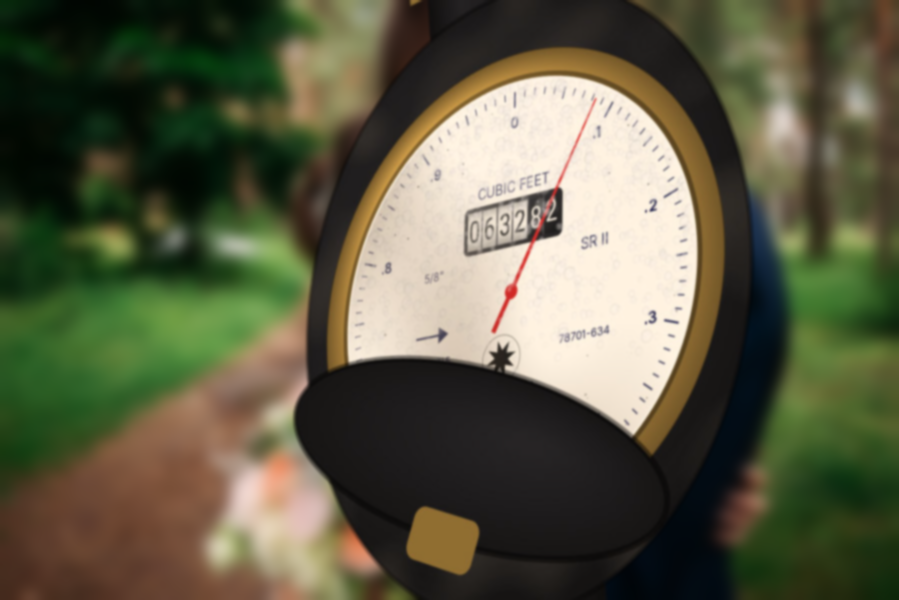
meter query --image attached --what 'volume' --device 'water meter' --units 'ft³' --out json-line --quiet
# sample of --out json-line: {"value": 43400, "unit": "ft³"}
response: {"value": 63282.08, "unit": "ft³"}
